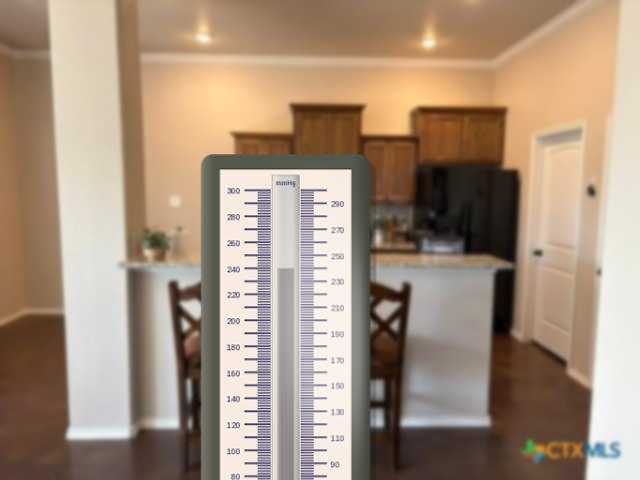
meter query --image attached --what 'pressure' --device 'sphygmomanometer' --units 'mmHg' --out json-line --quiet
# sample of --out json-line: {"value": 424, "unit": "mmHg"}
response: {"value": 240, "unit": "mmHg"}
